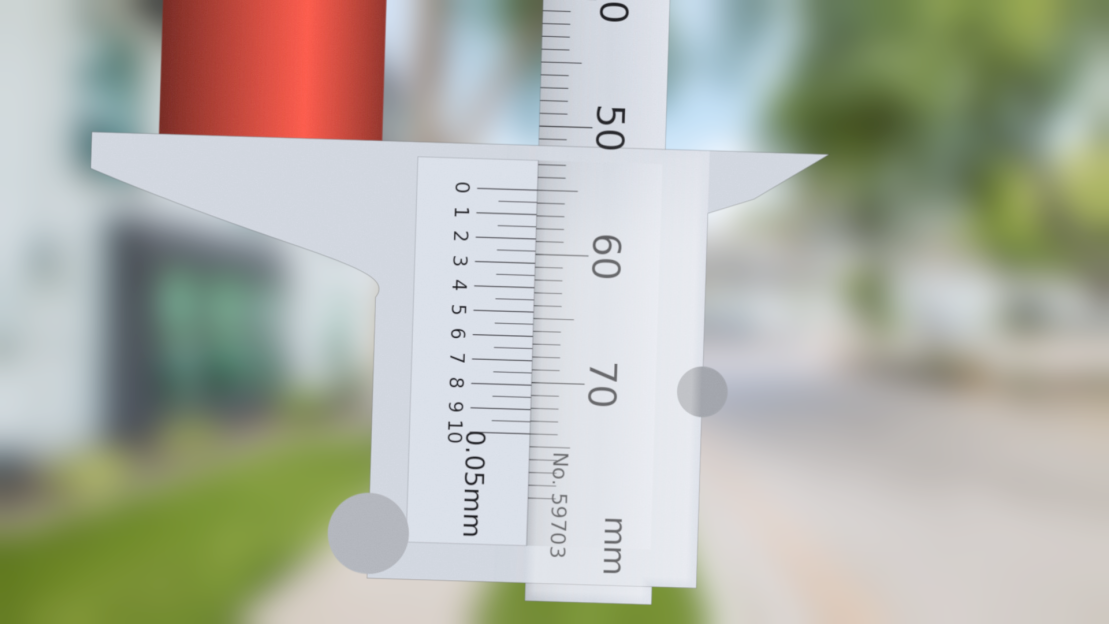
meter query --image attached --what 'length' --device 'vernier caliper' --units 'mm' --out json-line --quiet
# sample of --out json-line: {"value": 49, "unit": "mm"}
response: {"value": 55.0, "unit": "mm"}
